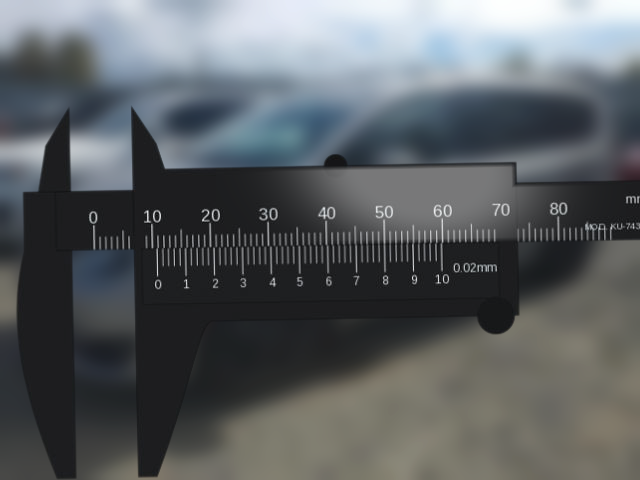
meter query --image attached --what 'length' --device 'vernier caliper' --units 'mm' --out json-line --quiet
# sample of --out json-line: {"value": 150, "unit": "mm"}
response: {"value": 10.8, "unit": "mm"}
